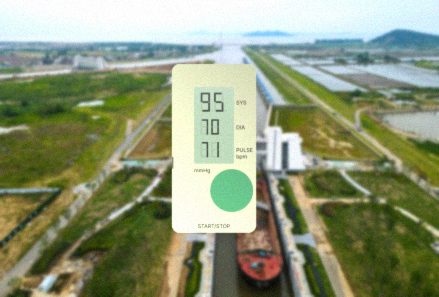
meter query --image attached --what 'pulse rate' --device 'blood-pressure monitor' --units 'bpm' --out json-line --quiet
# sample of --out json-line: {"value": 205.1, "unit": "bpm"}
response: {"value": 71, "unit": "bpm"}
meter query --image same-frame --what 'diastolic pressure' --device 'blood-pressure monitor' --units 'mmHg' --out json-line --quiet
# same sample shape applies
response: {"value": 70, "unit": "mmHg"}
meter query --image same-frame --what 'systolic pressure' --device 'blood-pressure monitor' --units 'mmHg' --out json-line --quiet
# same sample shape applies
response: {"value": 95, "unit": "mmHg"}
